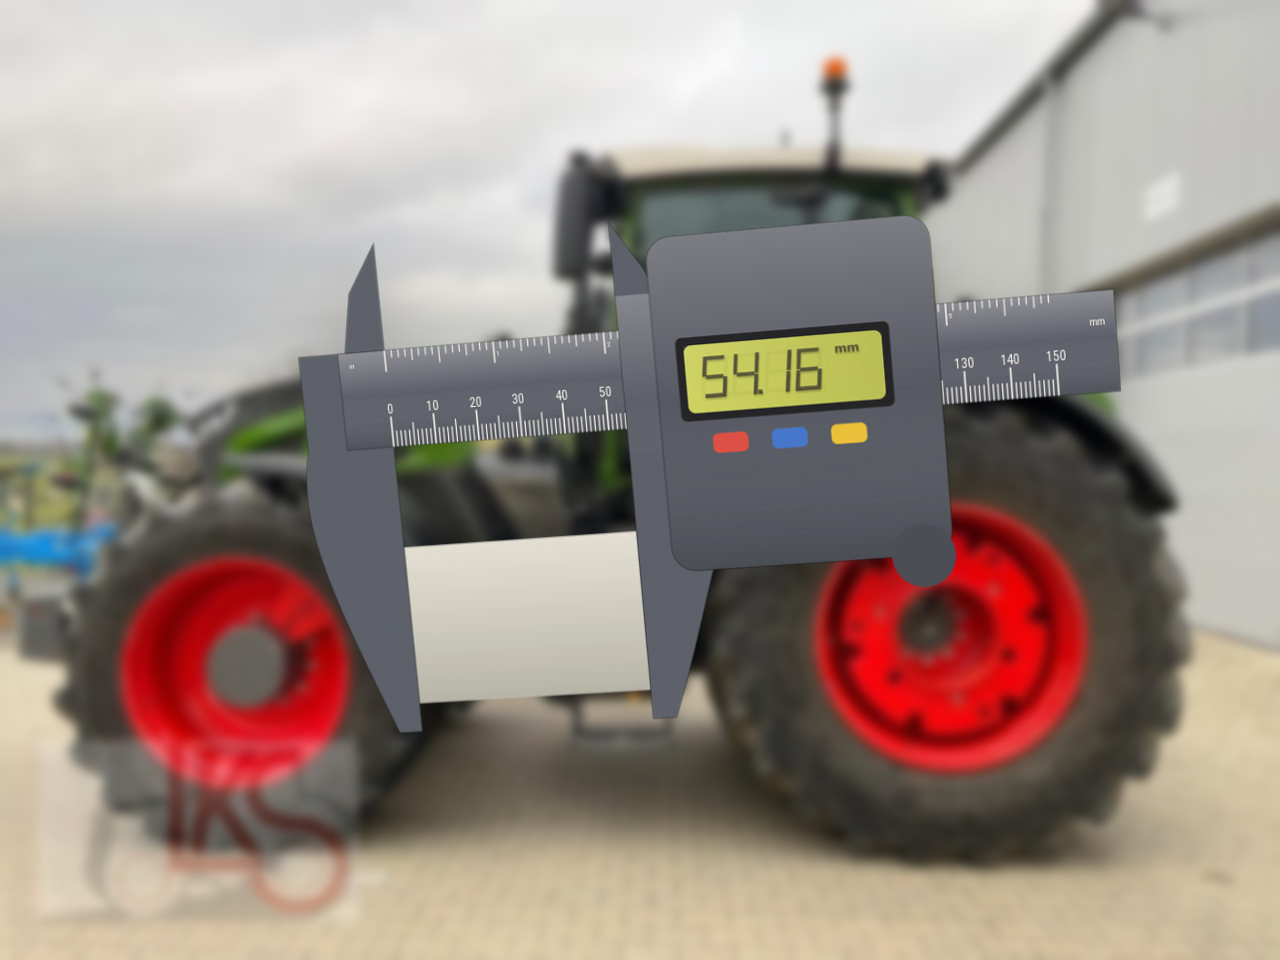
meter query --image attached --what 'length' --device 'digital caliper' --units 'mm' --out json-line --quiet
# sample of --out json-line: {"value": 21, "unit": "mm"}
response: {"value": 54.16, "unit": "mm"}
